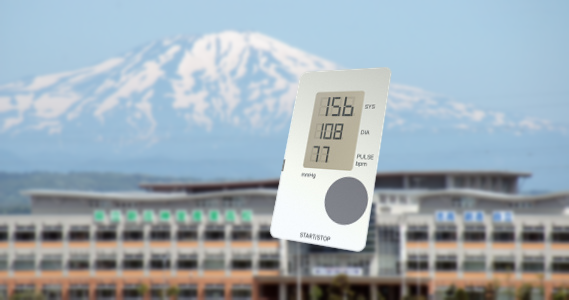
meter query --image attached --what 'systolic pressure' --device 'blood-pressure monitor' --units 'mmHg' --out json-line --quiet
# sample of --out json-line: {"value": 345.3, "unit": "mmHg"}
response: {"value": 156, "unit": "mmHg"}
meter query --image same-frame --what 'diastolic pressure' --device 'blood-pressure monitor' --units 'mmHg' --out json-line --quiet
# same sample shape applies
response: {"value": 108, "unit": "mmHg"}
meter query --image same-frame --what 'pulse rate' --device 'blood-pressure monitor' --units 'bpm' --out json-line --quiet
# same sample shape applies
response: {"value": 77, "unit": "bpm"}
